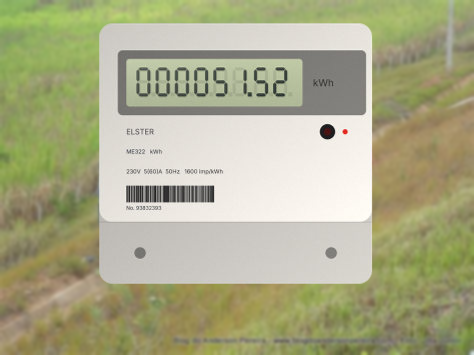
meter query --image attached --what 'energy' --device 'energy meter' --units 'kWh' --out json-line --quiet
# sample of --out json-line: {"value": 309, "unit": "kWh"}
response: {"value": 51.52, "unit": "kWh"}
